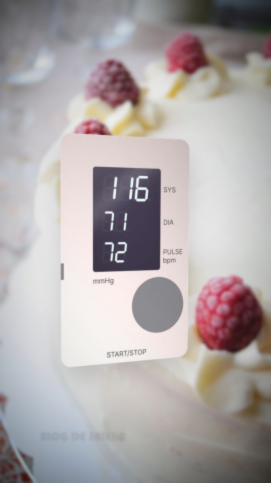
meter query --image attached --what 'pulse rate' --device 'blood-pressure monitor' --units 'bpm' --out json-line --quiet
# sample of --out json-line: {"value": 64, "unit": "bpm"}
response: {"value": 72, "unit": "bpm"}
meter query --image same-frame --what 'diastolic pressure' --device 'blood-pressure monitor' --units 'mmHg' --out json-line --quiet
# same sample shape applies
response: {"value": 71, "unit": "mmHg"}
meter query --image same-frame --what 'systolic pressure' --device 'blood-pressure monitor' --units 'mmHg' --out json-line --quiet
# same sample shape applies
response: {"value": 116, "unit": "mmHg"}
